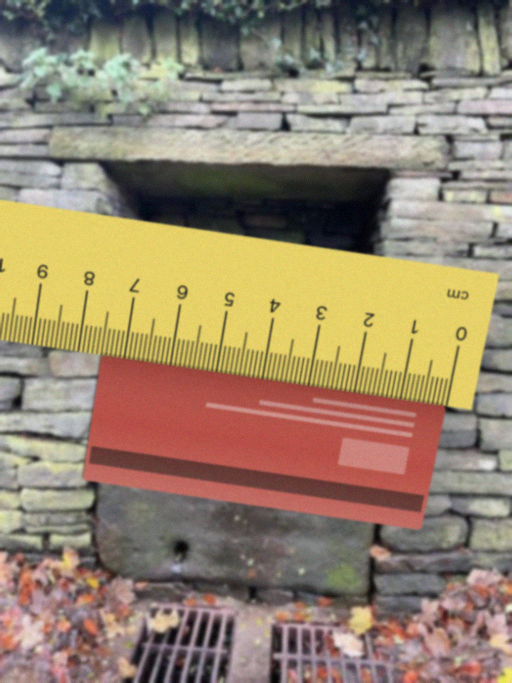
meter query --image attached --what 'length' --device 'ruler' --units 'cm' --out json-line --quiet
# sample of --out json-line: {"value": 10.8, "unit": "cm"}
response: {"value": 7.5, "unit": "cm"}
